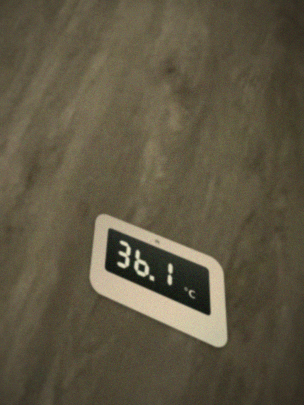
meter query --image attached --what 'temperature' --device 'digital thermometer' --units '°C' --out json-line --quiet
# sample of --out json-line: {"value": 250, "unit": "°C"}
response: {"value": 36.1, "unit": "°C"}
